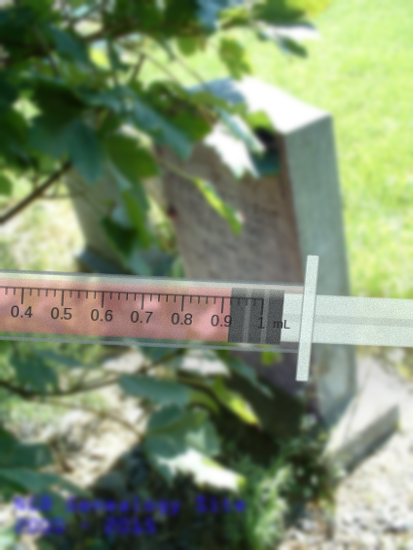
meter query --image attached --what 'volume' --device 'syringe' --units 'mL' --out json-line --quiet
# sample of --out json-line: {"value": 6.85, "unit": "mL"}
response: {"value": 0.92, "unit": "mL"}
